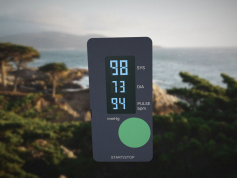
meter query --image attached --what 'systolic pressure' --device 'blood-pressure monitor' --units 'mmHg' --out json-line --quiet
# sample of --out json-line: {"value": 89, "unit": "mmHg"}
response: {"value": 98, "unit": "mmHg"}
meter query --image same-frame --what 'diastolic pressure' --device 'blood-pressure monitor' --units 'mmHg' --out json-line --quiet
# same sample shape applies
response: {"value": 73, "unit": "mmHg"}
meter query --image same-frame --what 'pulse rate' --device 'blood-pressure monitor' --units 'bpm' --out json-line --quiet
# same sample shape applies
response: {"value": 94, "unit": "bpm"}
